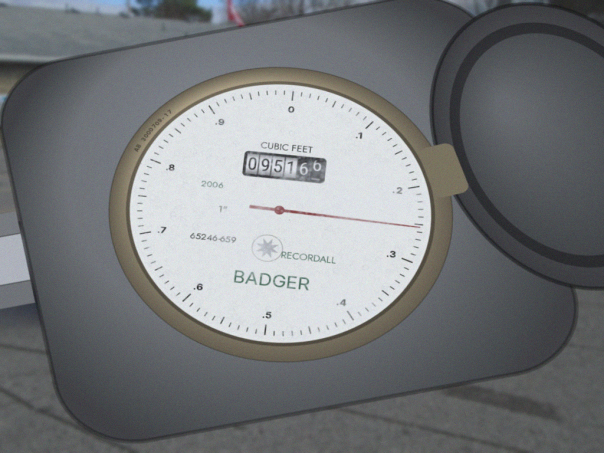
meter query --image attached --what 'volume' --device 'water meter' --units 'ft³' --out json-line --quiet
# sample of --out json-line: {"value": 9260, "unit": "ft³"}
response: {"value": 95166.25, "unit": "ft³"}
